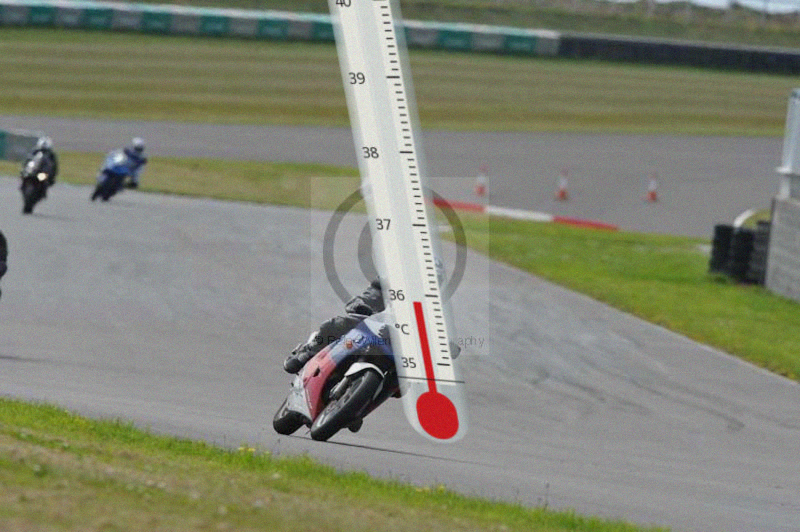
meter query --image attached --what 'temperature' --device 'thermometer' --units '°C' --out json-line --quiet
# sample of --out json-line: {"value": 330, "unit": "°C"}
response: {"value": 35.9, "unit": "°C"}
